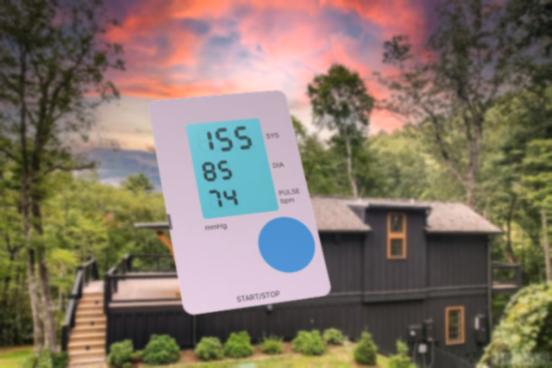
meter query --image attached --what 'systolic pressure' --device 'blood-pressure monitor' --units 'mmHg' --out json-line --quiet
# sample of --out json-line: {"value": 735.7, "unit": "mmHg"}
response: {"value": 155, "unit": "mmHg"}
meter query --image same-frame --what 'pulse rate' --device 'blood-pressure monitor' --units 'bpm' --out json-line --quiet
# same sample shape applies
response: {"value": 74, "unit": "bpm"}
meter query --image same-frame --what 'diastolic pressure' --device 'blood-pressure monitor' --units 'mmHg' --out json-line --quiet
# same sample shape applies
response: {"value": 85, "unit": "mmHg"}
